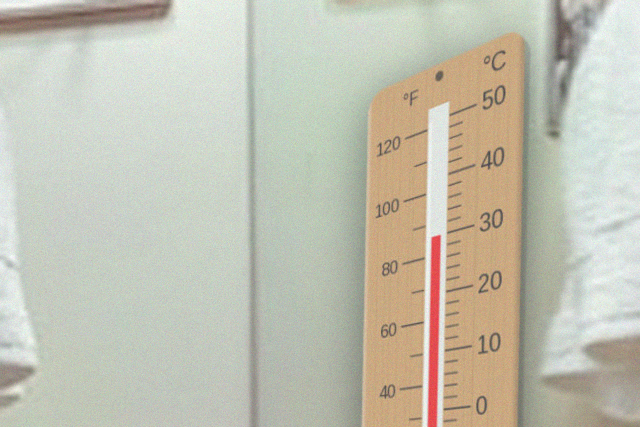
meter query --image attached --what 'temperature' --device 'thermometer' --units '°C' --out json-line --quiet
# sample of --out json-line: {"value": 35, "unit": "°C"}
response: {"value": 30, "unit": "°C"}
